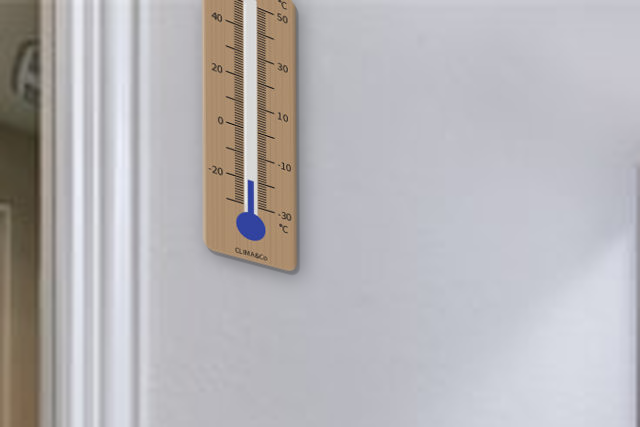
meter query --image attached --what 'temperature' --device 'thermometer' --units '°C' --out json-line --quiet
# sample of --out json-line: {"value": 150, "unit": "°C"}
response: {"value": -20, "unit": "°C"}
